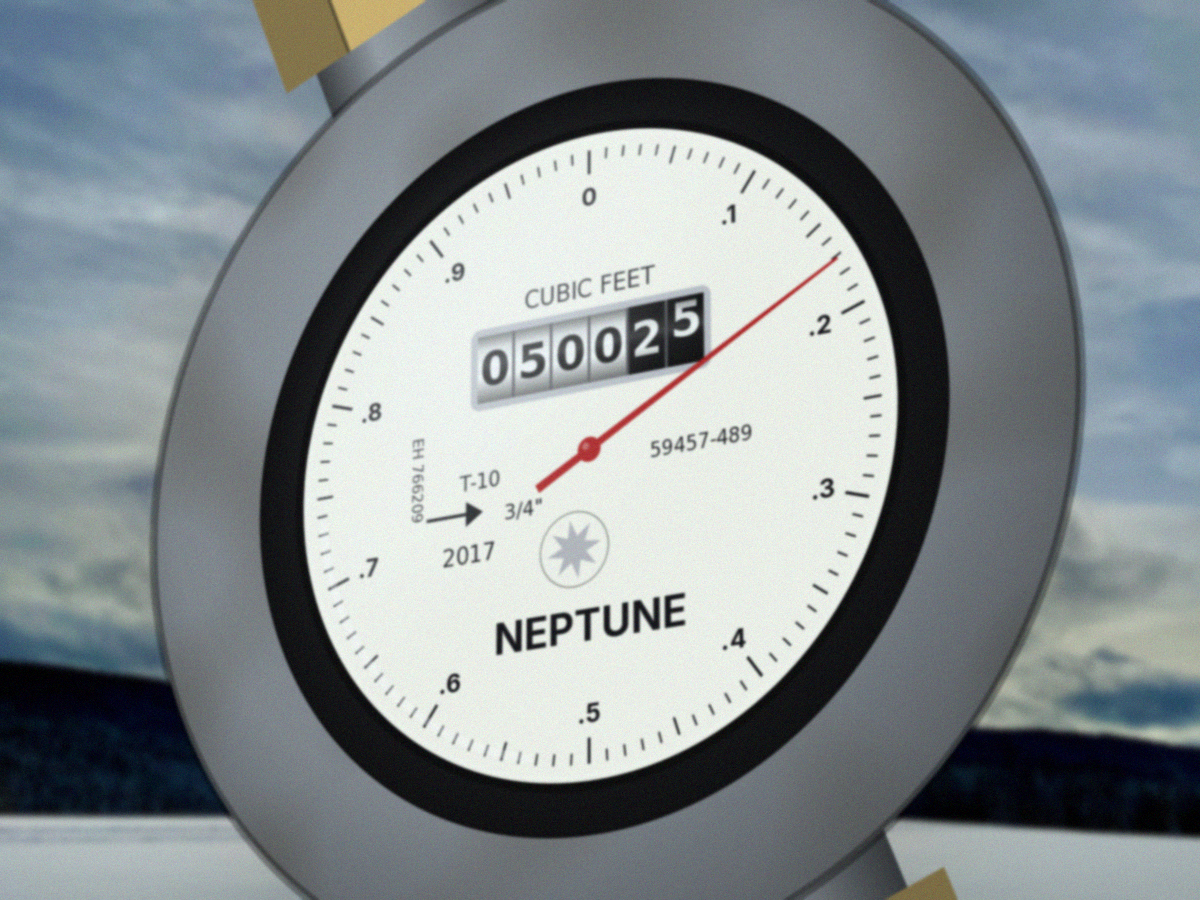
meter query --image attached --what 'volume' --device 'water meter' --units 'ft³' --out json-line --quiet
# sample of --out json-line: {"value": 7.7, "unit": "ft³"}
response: {"value": 50025.17, "unit": "ft³"}
